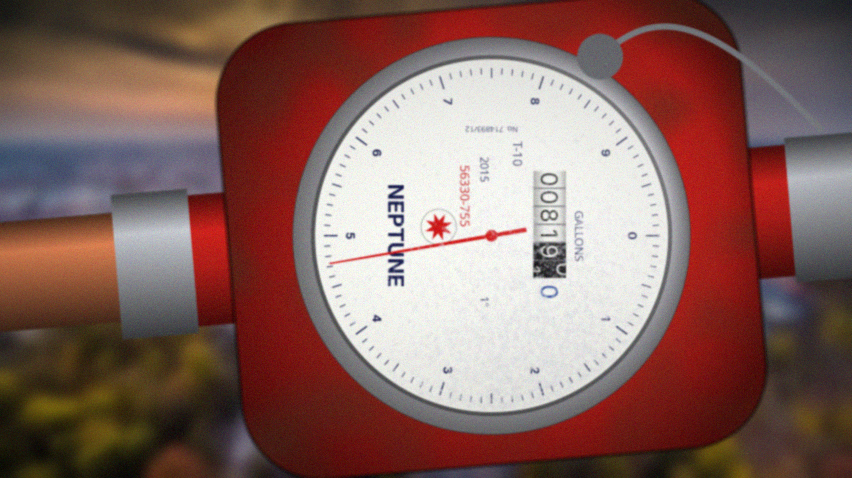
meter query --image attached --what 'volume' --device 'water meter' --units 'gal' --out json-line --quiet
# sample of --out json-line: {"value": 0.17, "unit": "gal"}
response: {"value": 81904.7, "unit": "gal"}
